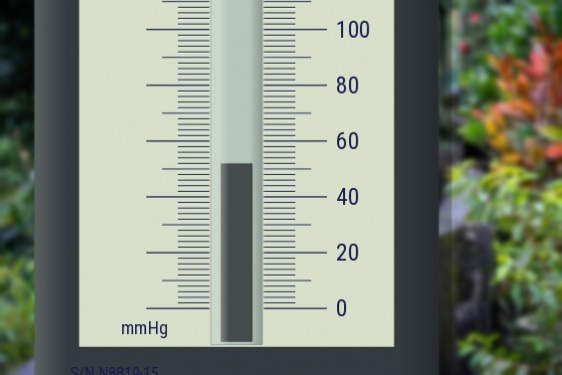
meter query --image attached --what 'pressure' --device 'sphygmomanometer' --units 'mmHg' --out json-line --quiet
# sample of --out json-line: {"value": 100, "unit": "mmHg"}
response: {"value": 52, "unit": "mmHg"}
